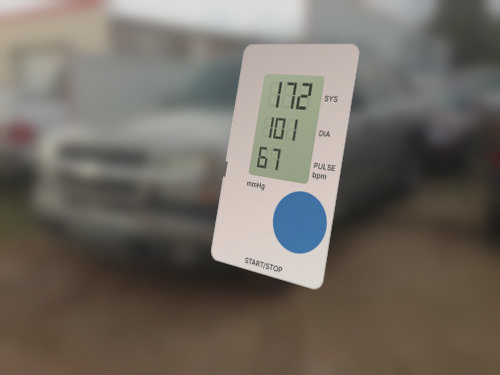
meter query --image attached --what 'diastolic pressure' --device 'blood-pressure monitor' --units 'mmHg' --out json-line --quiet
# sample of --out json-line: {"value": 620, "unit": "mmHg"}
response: {"value": 101, "unit": "mmHg"}
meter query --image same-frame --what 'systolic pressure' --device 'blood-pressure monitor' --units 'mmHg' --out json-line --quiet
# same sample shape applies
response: {"value": 172, "unit": "mmHg"}
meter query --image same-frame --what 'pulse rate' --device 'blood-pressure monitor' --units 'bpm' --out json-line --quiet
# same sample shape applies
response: {"value": 67, "unit": "bpm"}
